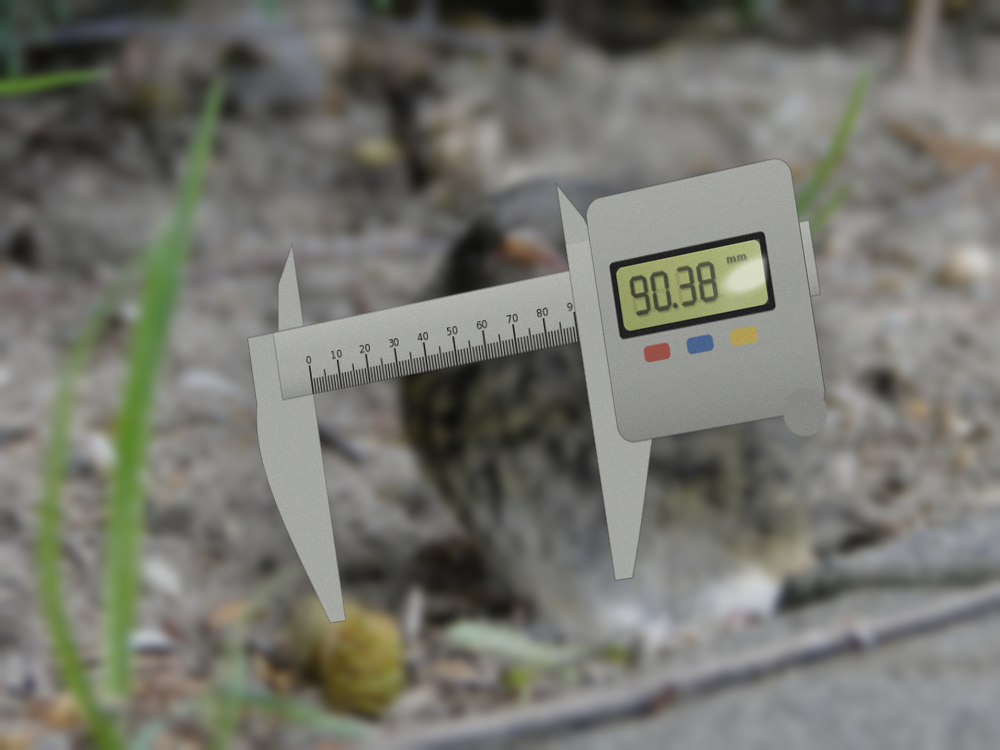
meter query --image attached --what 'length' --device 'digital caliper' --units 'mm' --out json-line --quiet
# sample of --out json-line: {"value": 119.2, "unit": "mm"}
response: {"value": 90.38, "unit": "mm"}
